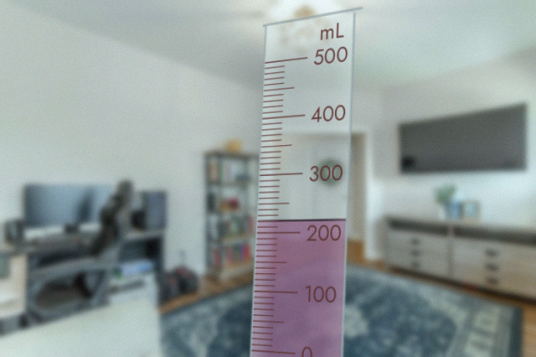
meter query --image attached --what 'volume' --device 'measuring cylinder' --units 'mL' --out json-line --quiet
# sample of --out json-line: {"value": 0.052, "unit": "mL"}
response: {"value": 220, "unit": "mL"}
